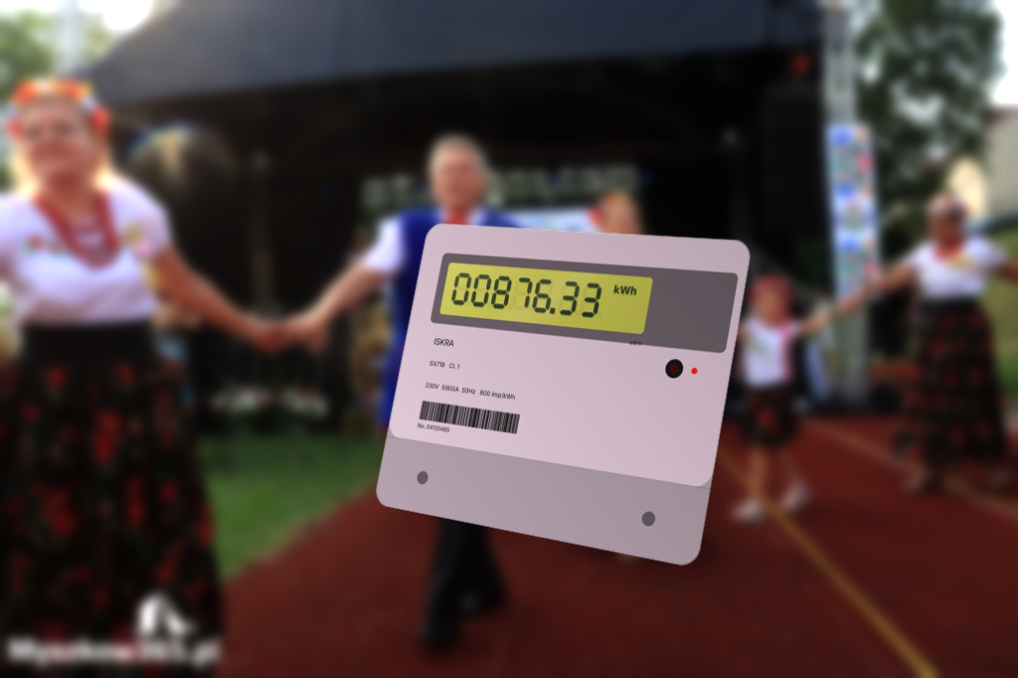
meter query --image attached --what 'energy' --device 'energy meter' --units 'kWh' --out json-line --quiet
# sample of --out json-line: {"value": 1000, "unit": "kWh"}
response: {"value": 876.33, "unit": "kWh"}
